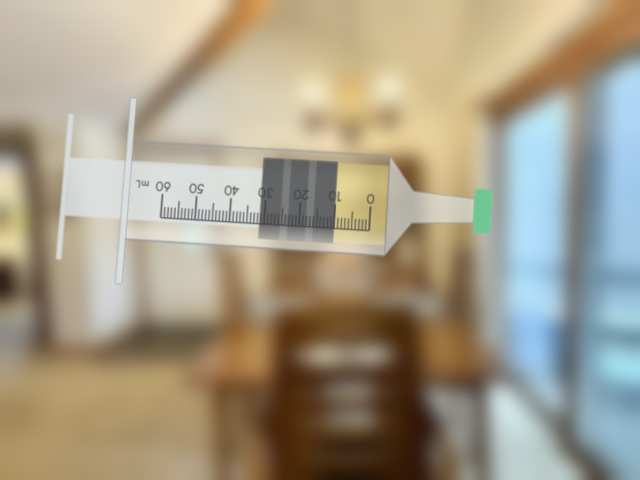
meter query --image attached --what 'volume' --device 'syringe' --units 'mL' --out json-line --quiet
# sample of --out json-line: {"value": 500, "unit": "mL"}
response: {"value": 10, "unit": "mL"}
